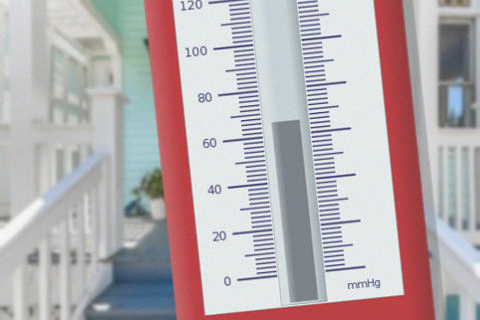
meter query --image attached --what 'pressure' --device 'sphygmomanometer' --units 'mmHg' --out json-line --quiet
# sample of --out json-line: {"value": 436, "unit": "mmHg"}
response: {"value": 66, "unit": "mmHg"}
